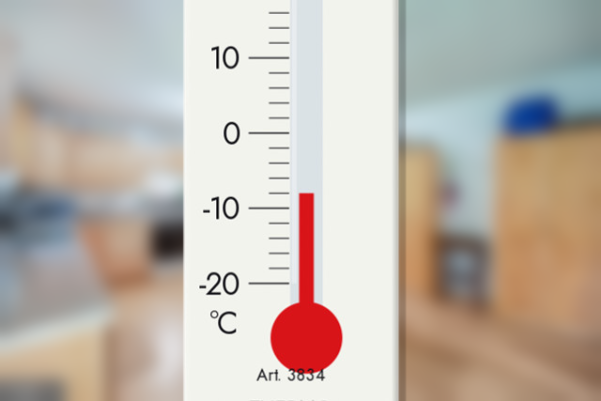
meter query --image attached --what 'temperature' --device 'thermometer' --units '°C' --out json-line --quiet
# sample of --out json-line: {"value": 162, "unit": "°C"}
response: {"value": -8, "unit": "°C"}
